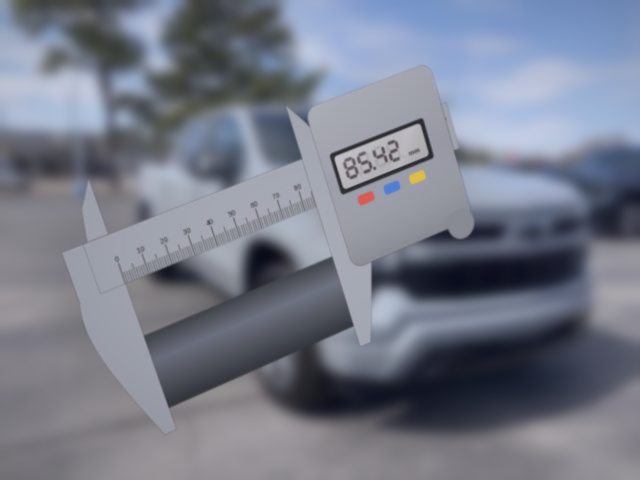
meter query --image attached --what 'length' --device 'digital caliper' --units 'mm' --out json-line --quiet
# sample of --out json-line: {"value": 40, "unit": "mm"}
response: {"value": 85.42, "unit": "mm"}
